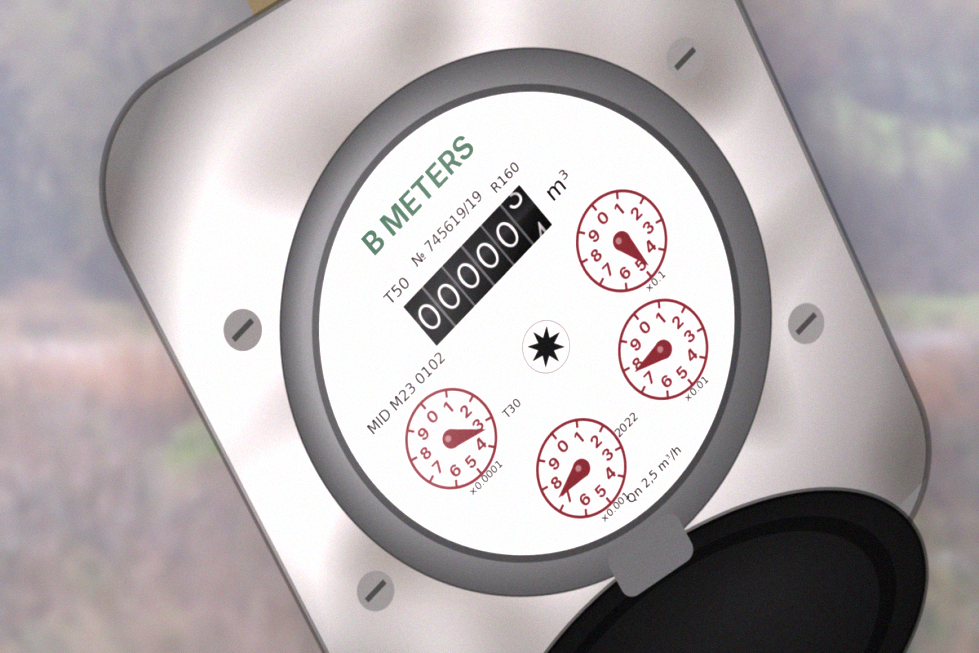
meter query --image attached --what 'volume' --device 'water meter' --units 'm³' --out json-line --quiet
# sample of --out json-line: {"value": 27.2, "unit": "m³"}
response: {"value": 3.4773, "unit": "m³"}
